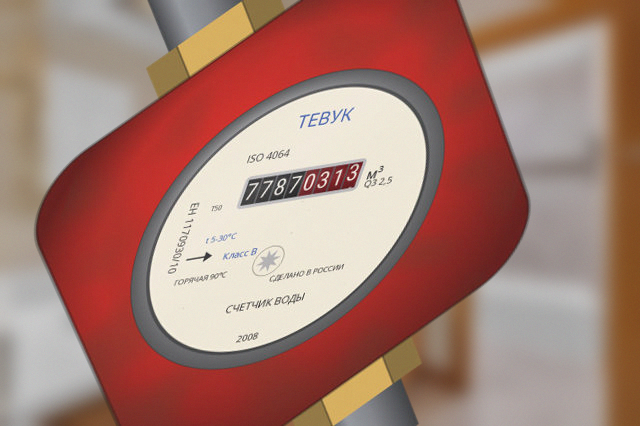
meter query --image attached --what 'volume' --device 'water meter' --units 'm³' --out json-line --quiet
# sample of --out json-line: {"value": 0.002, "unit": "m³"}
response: {"value": 7787.0313, "unit": "m³"}
